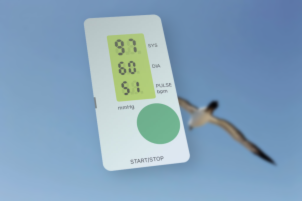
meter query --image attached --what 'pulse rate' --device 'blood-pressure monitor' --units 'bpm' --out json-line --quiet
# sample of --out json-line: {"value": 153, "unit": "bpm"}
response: {"value": 51, "unit": "bpm"}
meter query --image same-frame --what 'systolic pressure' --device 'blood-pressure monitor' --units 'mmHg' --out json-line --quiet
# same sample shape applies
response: {"value": 97, "unit": "mmHg"}
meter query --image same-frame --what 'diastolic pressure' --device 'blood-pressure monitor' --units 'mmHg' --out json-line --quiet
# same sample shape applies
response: {"value": 60, "unit": "mmHg"}
